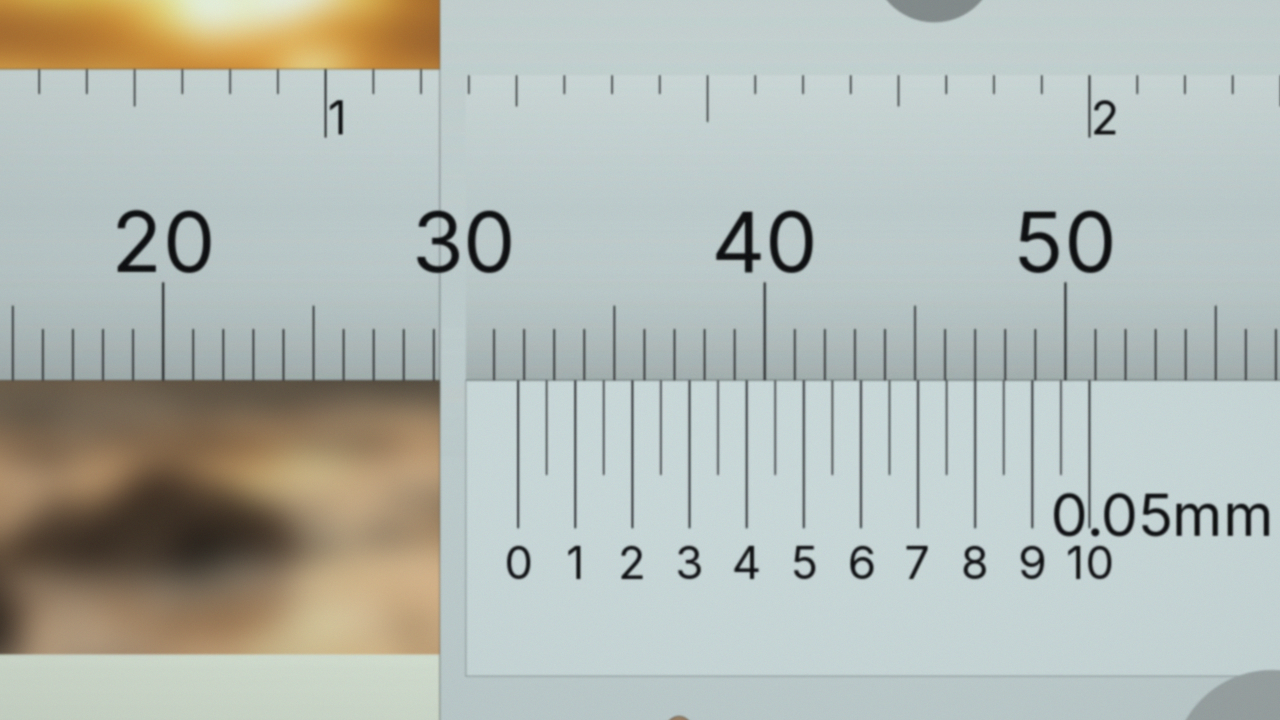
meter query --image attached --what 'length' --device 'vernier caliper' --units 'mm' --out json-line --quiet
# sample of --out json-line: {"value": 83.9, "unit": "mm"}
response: {"value": 31.8, "unit": "mm"}
